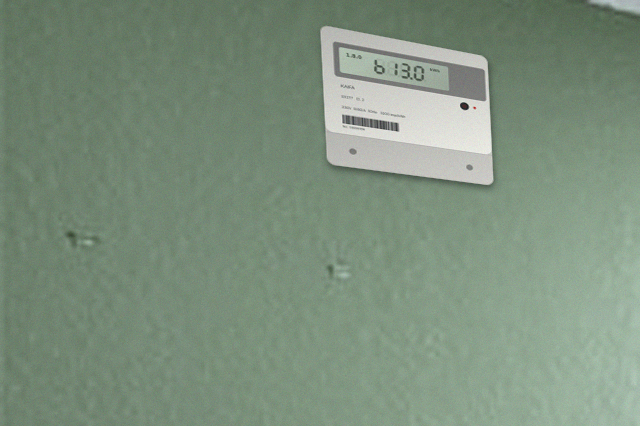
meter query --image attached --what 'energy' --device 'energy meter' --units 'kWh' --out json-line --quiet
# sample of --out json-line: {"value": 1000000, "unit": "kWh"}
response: {"value": 613.0, "unit": "kWh"}
